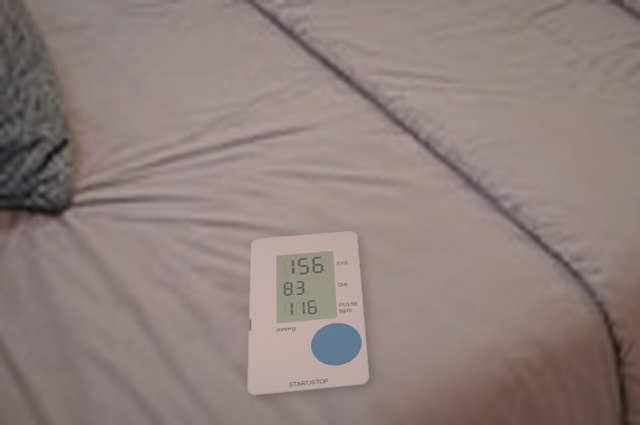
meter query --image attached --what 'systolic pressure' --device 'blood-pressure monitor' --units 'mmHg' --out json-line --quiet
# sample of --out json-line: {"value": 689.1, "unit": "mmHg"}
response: {"value": 156, "unit": "mmHg"}
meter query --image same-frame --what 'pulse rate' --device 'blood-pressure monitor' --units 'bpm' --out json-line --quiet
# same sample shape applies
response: {"value": 116, "unit": "bpm"}
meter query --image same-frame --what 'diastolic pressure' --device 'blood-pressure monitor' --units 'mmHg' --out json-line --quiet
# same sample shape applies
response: {"value": 83, "unit": "mmHg"}
